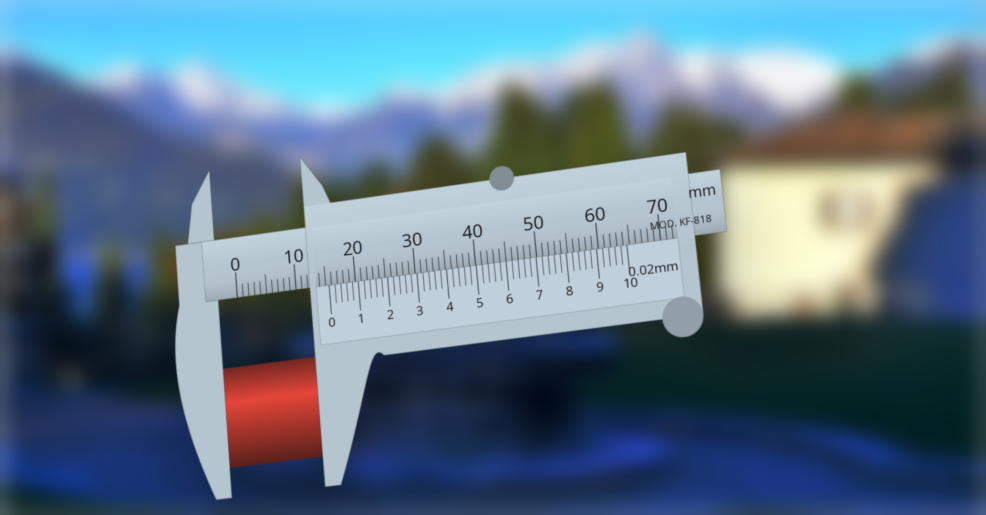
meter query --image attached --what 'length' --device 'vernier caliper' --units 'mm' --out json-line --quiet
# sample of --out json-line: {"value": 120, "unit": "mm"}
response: {"value": 15.6, "unit": "mm"}
